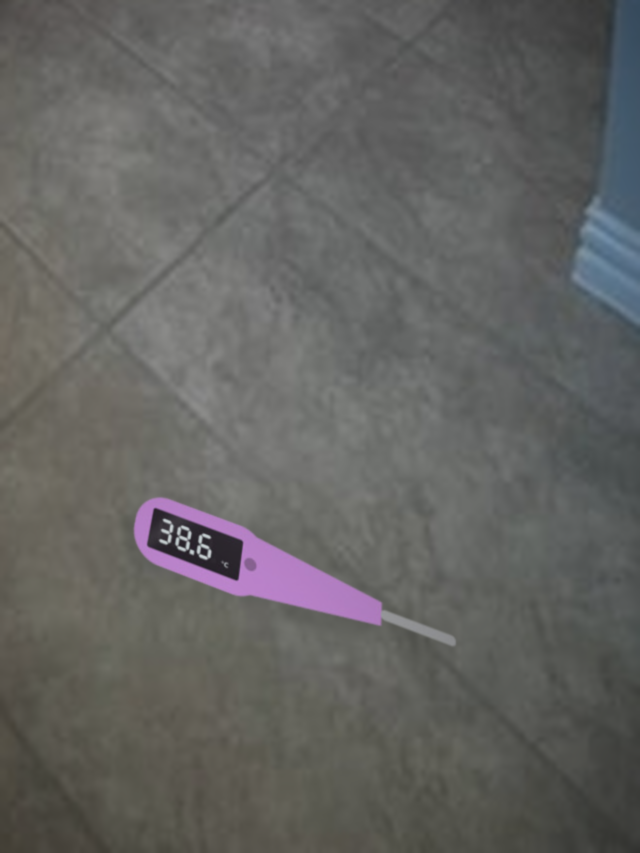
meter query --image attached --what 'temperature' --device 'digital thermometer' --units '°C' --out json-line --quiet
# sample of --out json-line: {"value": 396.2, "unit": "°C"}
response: {"value": 38.6, "unit": "°C"}
